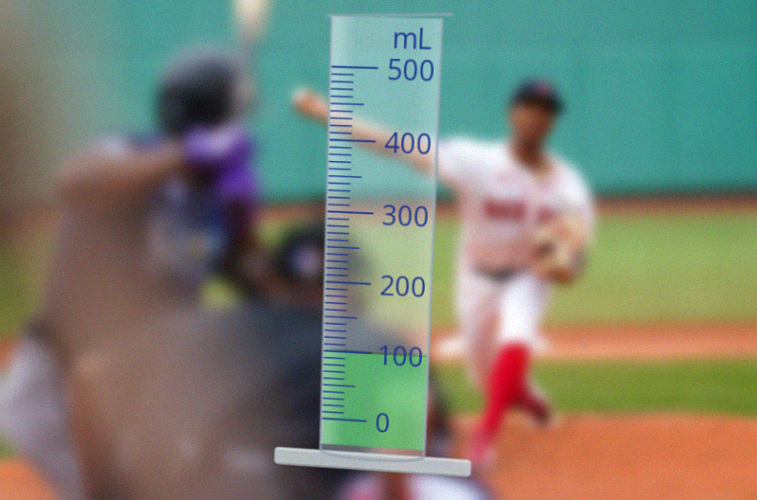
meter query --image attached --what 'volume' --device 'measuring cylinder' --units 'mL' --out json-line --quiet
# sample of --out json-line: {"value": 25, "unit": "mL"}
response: {"value": 100, "unit": "mL"}
